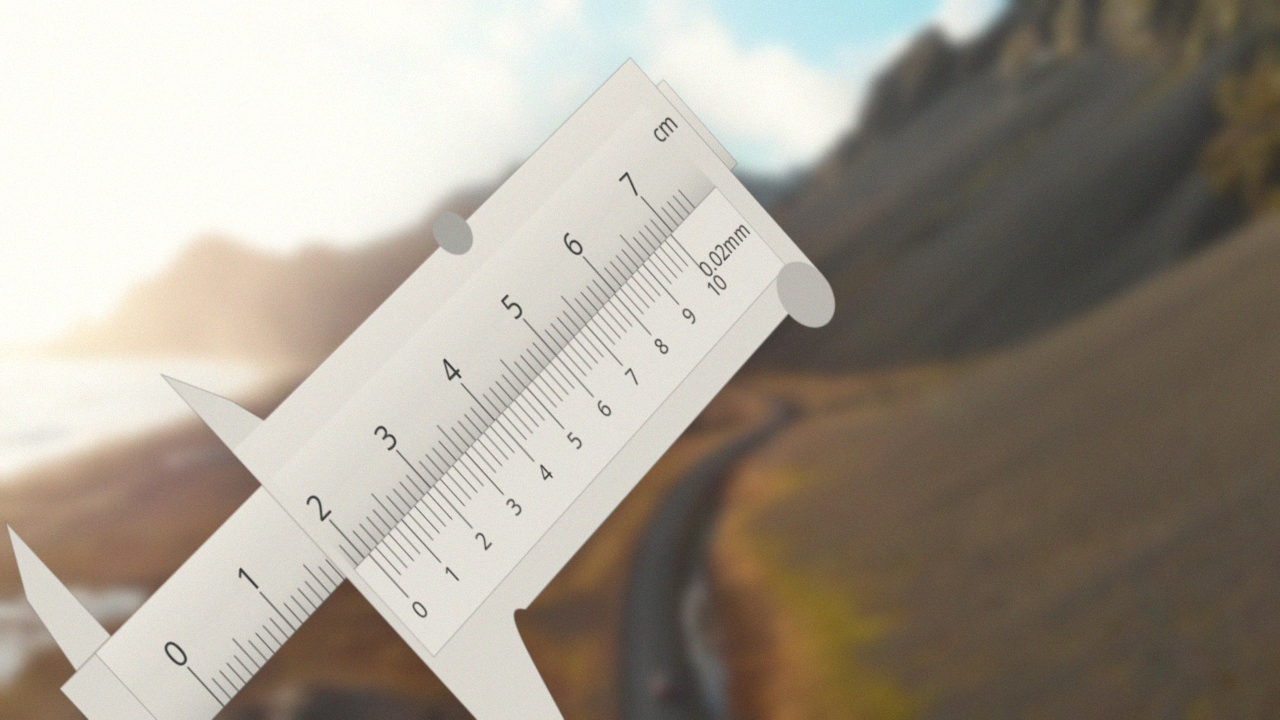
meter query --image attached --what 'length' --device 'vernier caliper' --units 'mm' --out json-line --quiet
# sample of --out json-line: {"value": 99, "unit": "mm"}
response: {"value": 20.6, "unit": "mm"}
